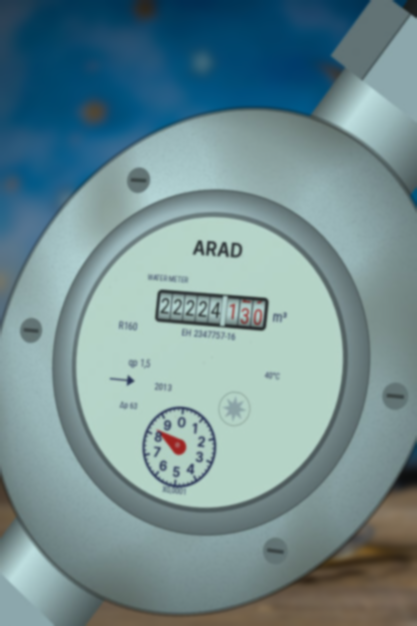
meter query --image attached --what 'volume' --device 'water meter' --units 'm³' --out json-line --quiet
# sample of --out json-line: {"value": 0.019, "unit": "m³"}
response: {"value": 22224.1298, "unit": "m³"}
